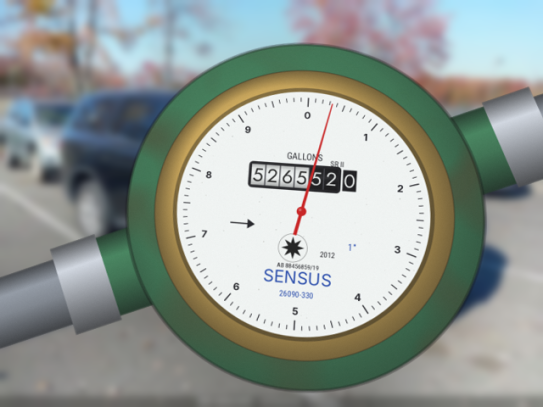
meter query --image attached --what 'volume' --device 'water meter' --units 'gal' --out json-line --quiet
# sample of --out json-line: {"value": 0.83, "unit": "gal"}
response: {"value": 5265520.3, "unit": "gal"}
